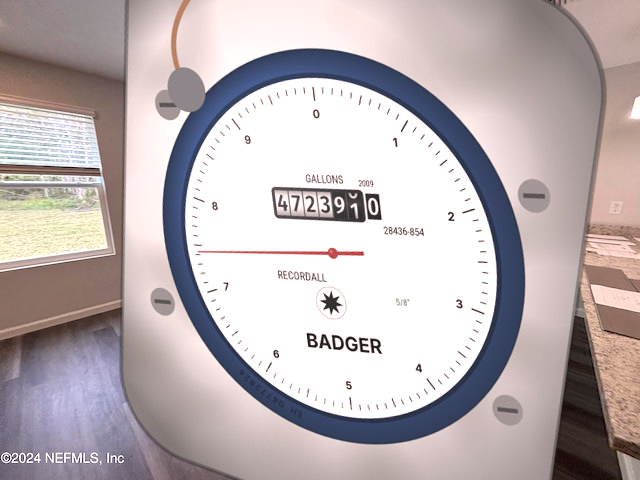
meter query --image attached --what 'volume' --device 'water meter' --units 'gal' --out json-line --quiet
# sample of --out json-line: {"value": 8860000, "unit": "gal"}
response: {"value": 4723907.4, "unit": "gal"}
